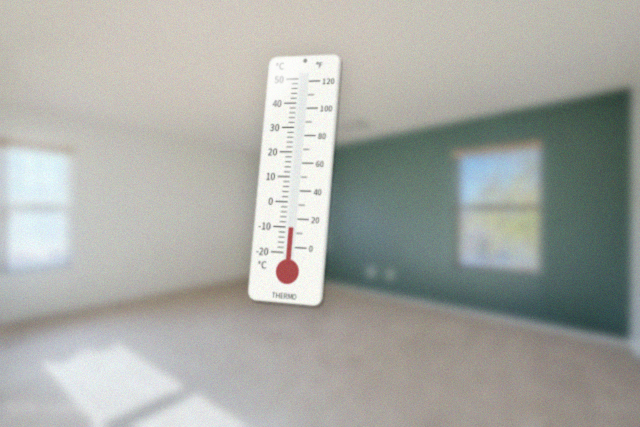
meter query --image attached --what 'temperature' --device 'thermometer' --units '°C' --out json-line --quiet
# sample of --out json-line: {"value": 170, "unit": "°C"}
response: {"value": -10, "unit": "°C"}
